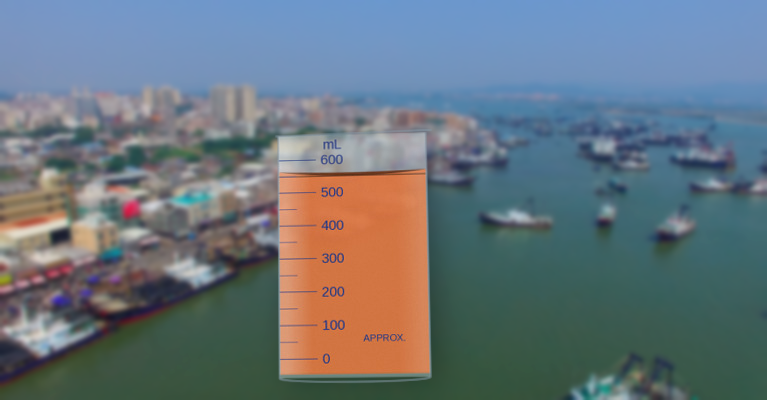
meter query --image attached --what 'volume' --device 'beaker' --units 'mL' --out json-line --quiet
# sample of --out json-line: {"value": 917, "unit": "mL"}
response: {"value": 550, "unit": "mL"}
